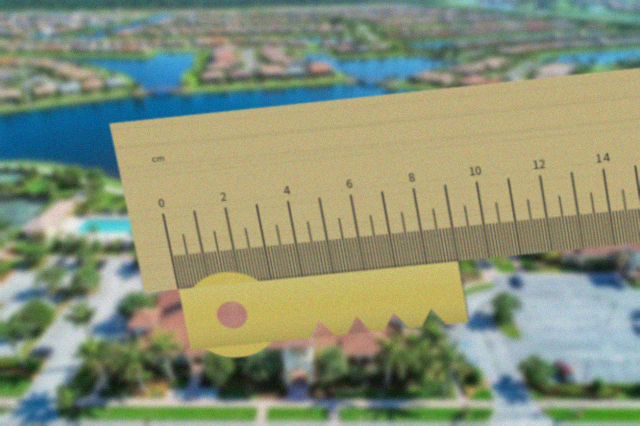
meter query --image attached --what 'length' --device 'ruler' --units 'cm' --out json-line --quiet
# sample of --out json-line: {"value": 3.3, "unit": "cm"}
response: {"value": 9, "unit": "cm"}
